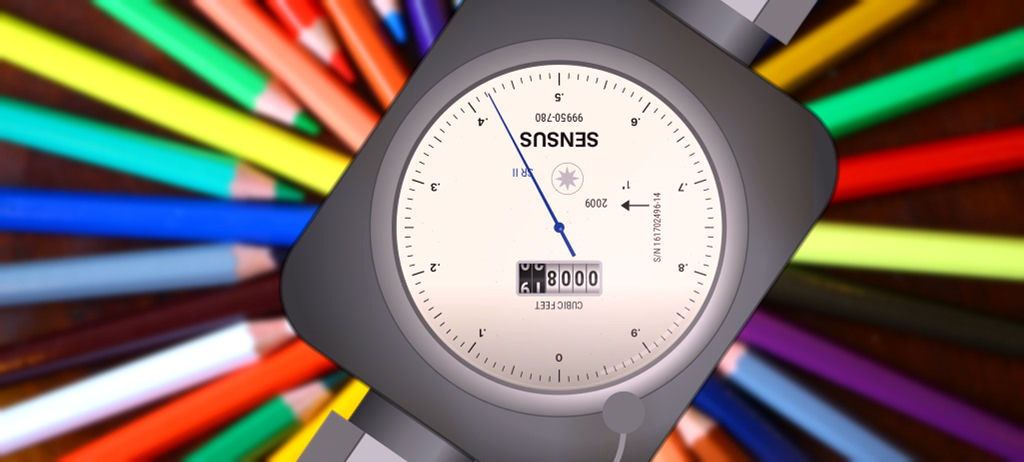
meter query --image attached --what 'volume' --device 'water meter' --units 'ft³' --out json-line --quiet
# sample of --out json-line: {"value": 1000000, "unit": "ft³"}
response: {"value": 819.42, "unit": "ft³"}
